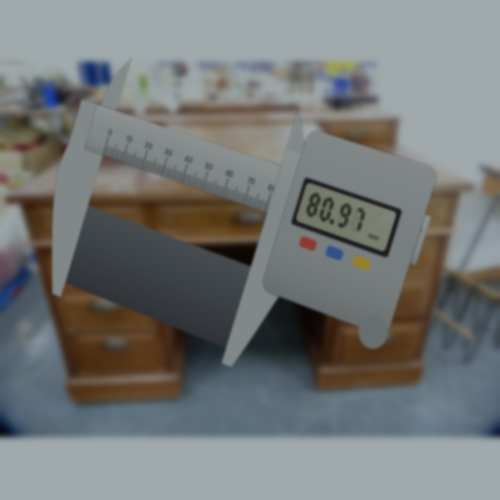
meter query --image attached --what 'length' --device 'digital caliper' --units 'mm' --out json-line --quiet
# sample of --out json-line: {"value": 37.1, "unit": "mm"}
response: {"value": 80.97, "unit": "mm"}
